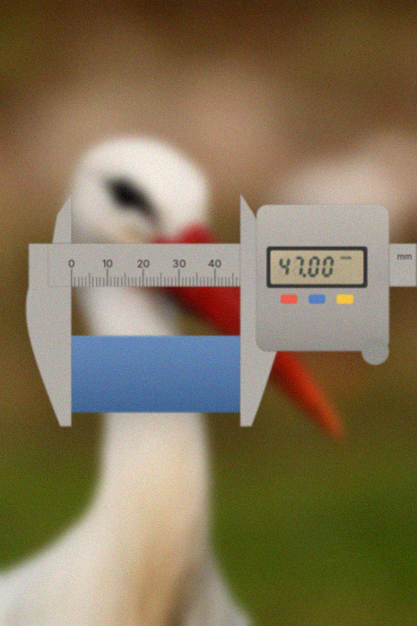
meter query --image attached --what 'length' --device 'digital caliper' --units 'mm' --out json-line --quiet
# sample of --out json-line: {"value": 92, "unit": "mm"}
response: {"value": 47.00, "unit": "mm"}
